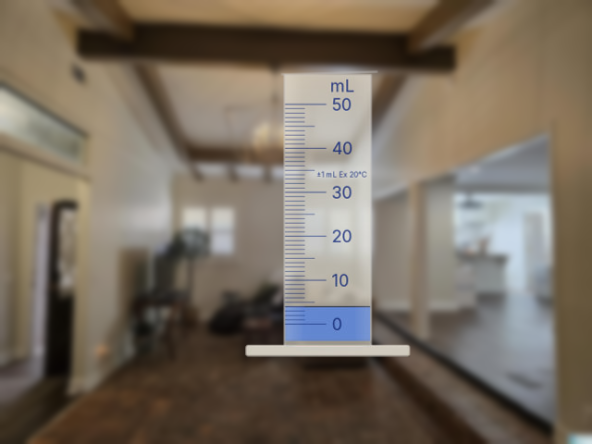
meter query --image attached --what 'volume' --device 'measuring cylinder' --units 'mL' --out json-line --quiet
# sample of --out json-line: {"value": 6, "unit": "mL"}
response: {"value": 4, "unit": "mL"}
